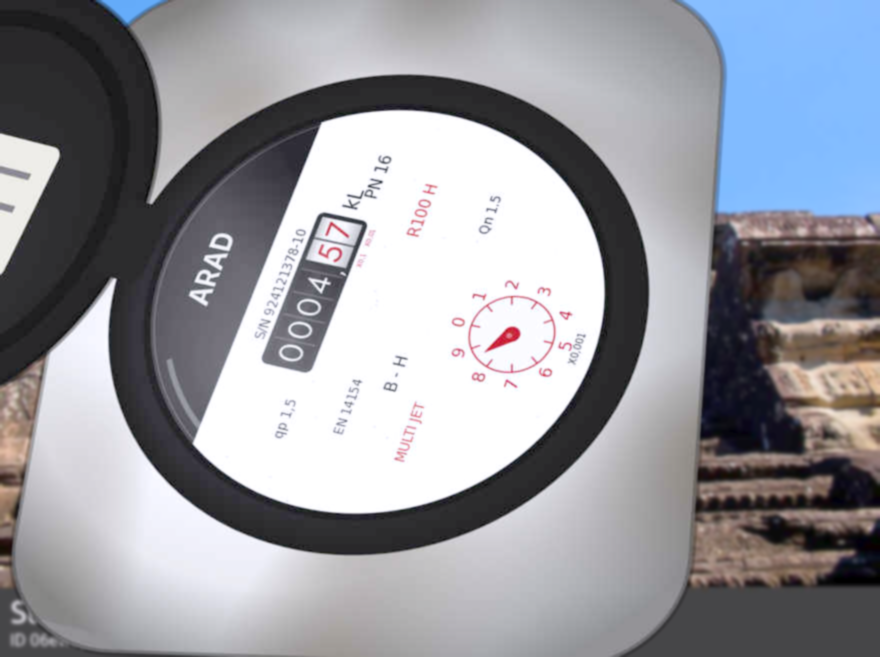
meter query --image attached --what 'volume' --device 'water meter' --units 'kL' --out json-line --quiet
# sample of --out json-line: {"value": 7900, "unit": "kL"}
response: {"value": 4.578, "unit": "kL"}
